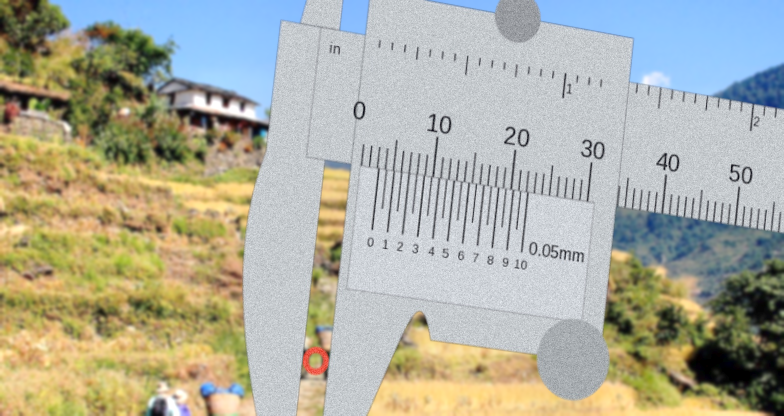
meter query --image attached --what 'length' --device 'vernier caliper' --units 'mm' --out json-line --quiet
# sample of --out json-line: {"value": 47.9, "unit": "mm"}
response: {"value": 3.2, "unit": "mm"}
